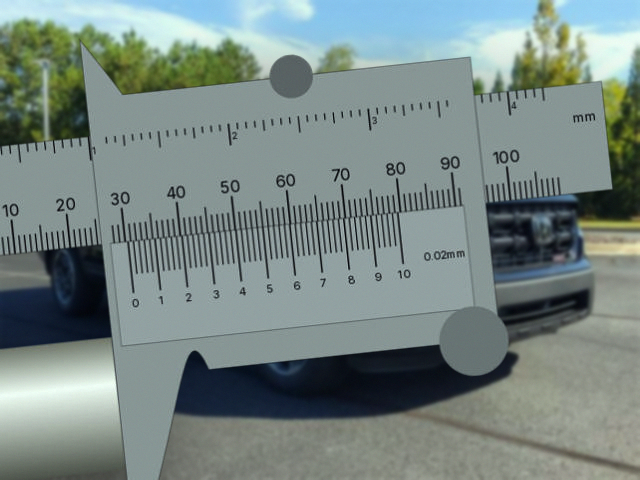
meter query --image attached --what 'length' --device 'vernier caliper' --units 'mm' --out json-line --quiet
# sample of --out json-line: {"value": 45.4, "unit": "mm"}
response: {"value": 30.5, "unit": "mm"}
